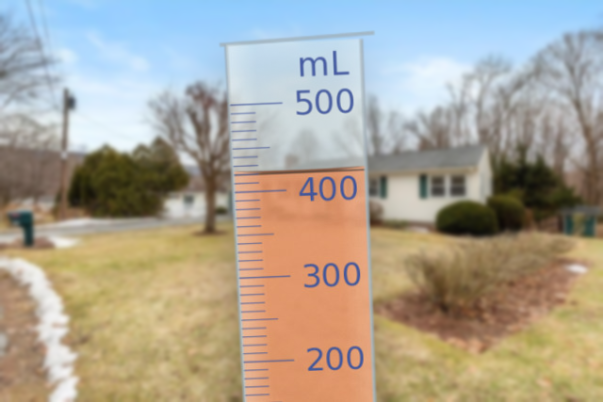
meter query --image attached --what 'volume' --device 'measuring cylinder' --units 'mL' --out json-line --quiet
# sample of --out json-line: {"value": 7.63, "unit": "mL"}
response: {"value": 420, "unit": "mL"}
